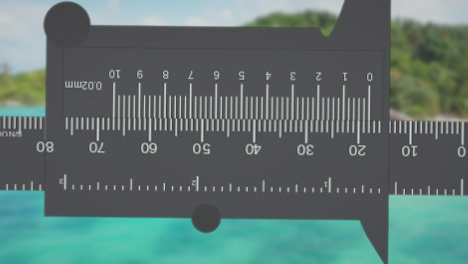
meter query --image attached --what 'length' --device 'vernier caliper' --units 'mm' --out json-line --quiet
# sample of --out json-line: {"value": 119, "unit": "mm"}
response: {"value": 18.0, "unit": "mm"}
